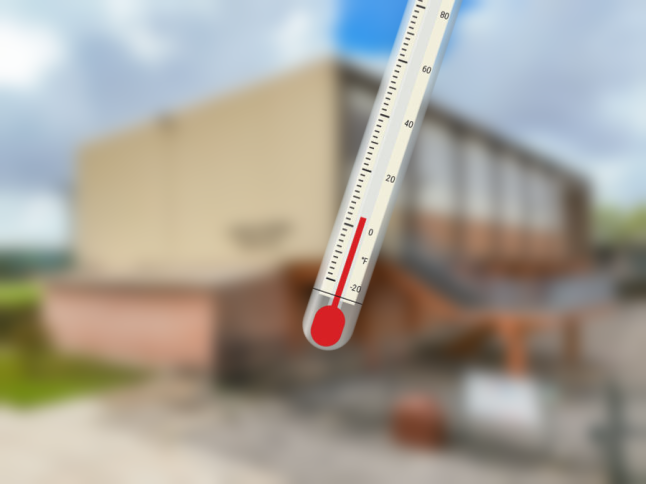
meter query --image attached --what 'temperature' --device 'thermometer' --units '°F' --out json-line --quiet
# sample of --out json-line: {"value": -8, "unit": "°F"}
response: {"value": 4, "unit": "°F"}
